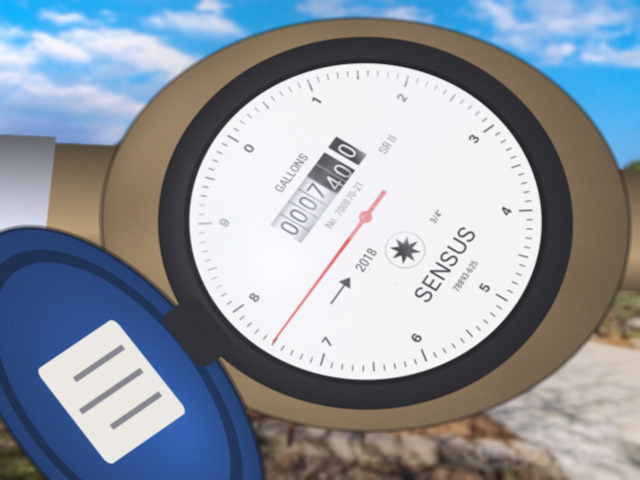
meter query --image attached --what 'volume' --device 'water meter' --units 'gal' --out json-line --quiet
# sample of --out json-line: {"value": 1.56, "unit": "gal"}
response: {"value": 7397.5, "unit": "gal"}
